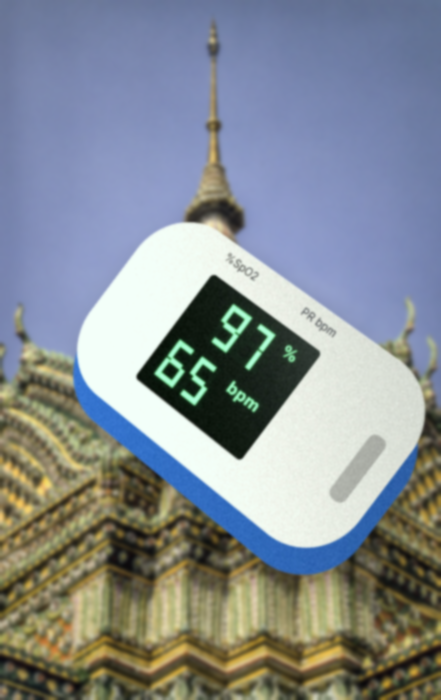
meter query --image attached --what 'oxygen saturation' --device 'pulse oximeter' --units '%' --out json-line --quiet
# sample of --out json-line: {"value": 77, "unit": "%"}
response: {"value": 97, "unit": "%"}
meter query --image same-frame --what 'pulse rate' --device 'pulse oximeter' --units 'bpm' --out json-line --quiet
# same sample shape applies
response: {"value": 65, "unit": "bpm"}
